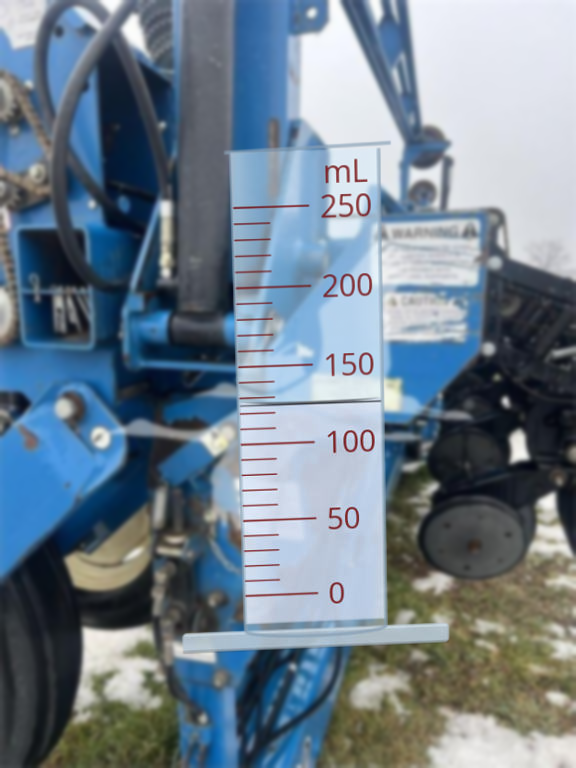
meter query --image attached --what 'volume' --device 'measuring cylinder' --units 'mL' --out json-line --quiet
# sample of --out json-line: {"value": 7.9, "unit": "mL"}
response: {"value": 125, "unit": "mL"}
